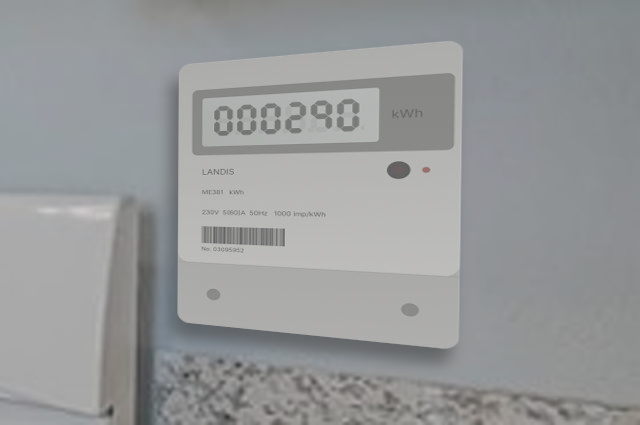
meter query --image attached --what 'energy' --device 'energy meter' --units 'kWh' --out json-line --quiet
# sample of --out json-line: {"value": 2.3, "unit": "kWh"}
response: {"value": 290, "unit": "kWh"}
